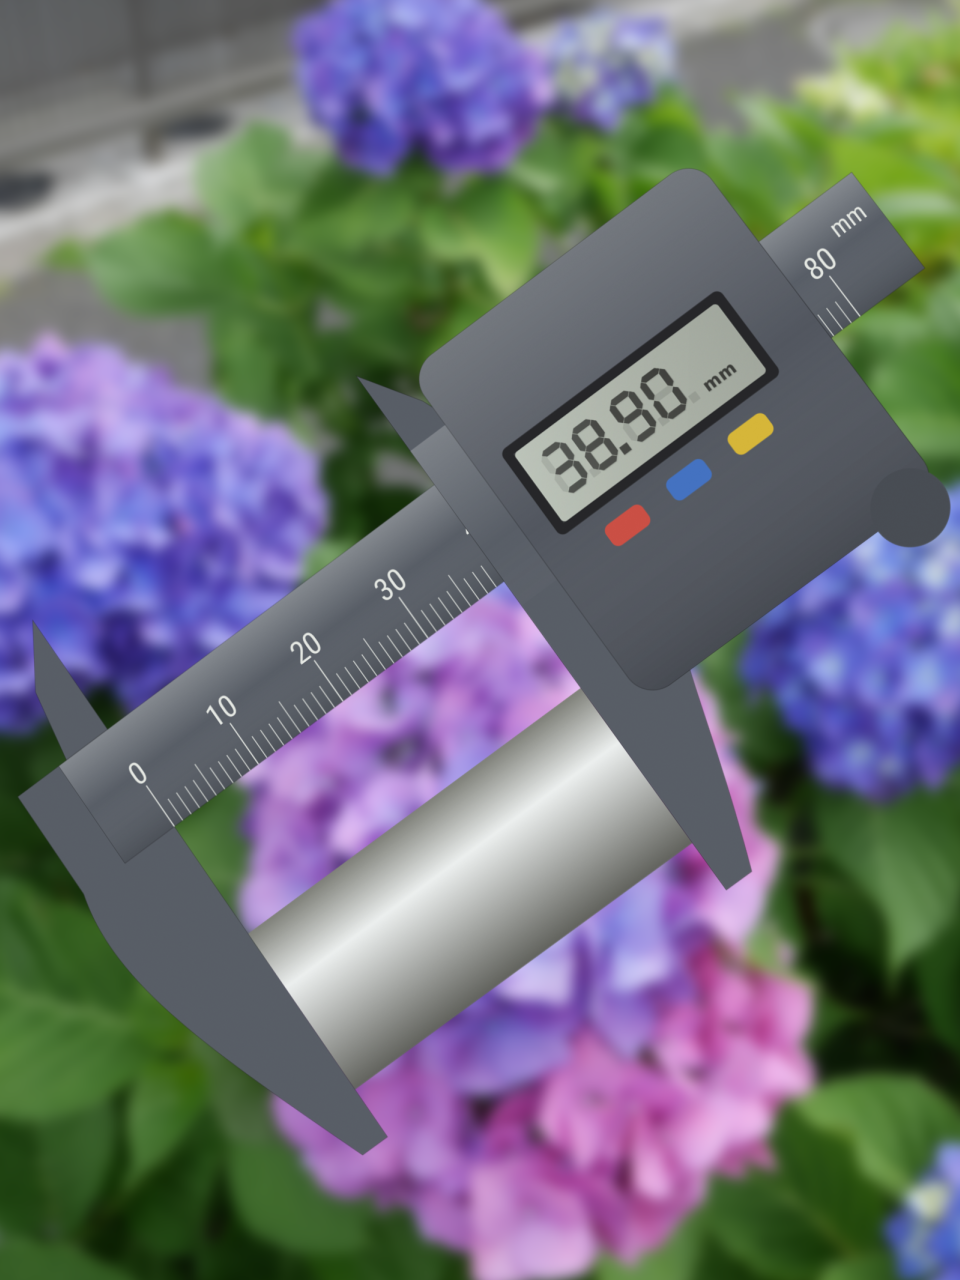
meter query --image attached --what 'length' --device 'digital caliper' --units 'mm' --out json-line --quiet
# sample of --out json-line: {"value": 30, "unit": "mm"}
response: {"value": 38.90, "unit": "mm"}
